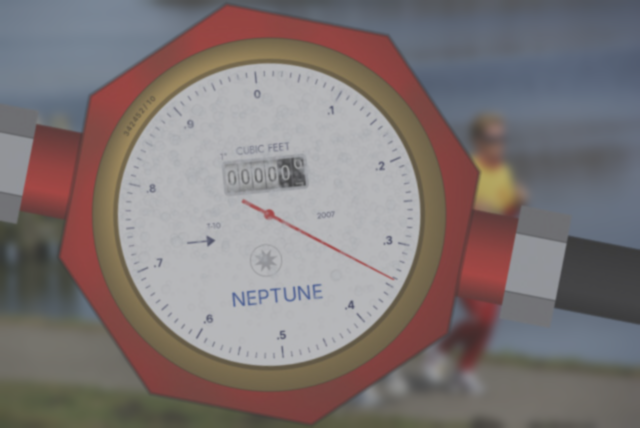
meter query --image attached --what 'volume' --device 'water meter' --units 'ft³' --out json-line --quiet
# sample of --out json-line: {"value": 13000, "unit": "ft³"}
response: {"value": 6.34, "unit": "ft³"}
